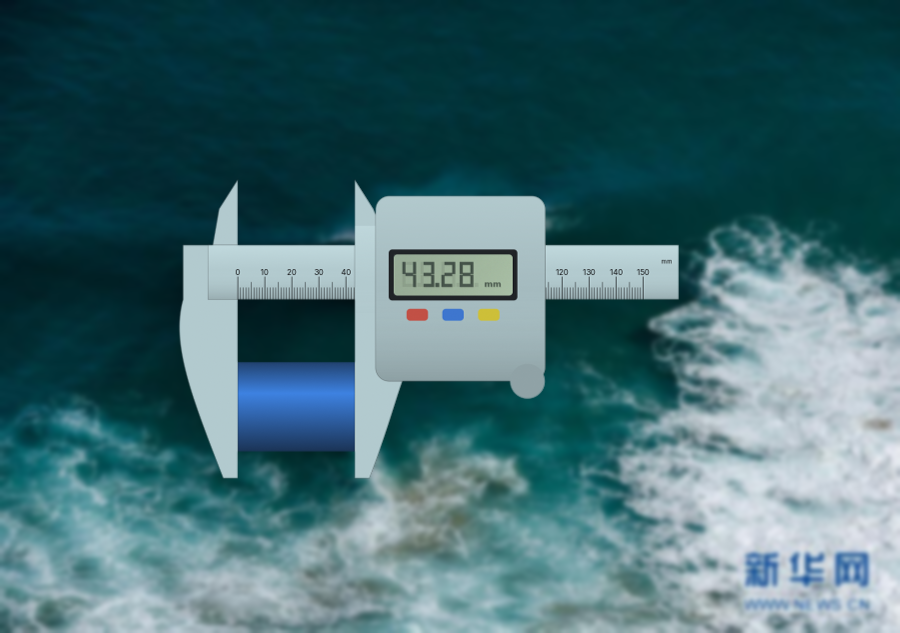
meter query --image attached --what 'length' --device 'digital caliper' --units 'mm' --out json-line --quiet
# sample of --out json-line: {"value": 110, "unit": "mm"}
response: {"value": 43.28, "unit": "mm"}
